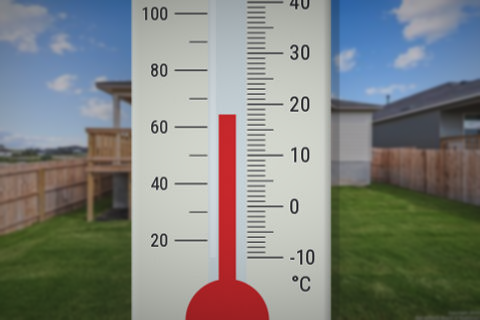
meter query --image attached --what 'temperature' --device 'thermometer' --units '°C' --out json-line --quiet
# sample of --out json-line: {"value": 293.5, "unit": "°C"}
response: {"value": 18, "unit": "°C"}
